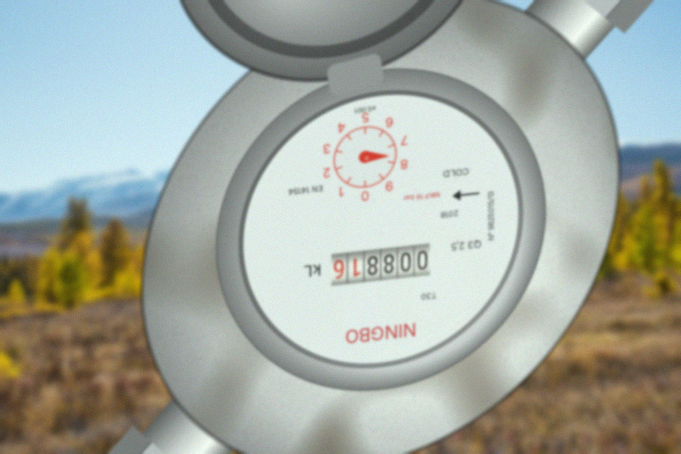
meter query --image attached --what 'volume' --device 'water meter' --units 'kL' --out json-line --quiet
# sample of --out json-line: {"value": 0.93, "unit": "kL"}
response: {"value": 88.167, "unit": "kL"}
